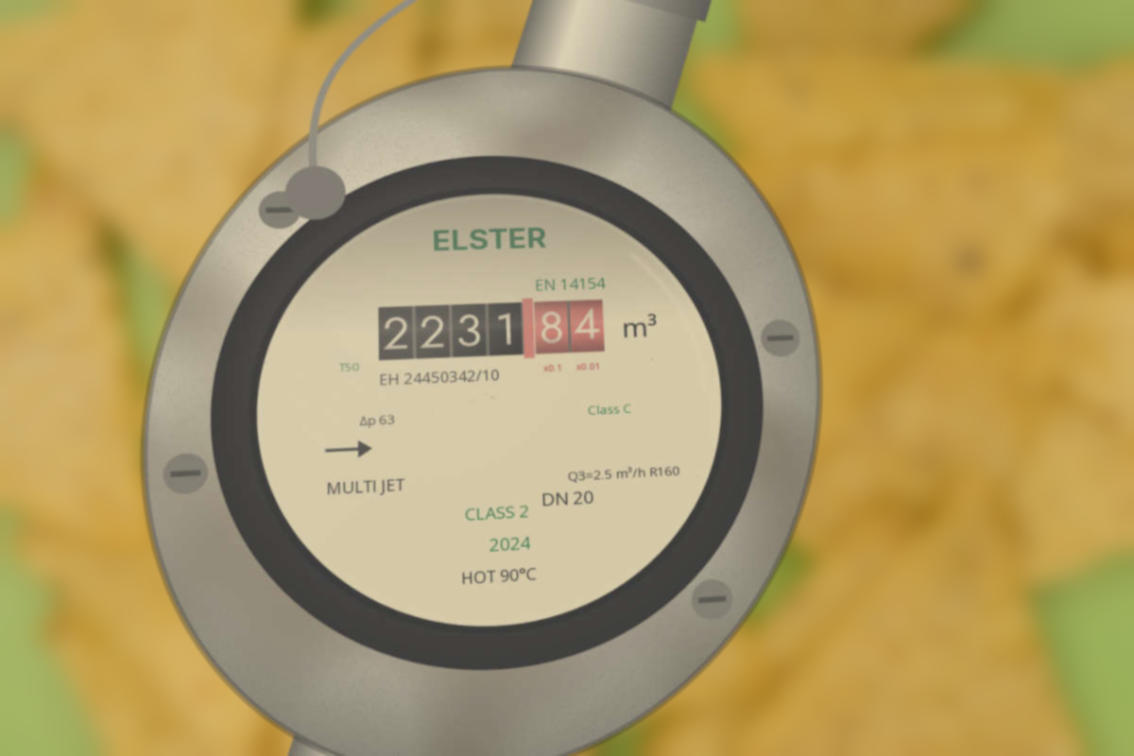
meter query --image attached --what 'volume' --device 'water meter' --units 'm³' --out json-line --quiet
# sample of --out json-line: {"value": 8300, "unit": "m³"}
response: {"value": 2231.84, "unit": "m³"}
